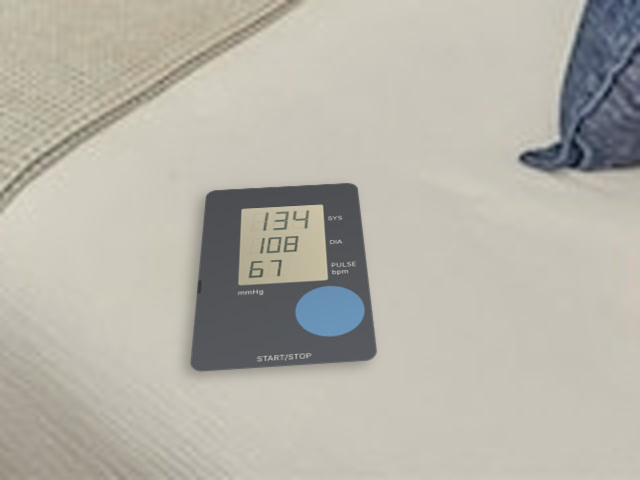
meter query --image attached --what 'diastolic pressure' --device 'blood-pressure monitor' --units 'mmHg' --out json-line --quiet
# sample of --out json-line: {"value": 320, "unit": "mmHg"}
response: {"value": 108, "unit": "mmHg"}
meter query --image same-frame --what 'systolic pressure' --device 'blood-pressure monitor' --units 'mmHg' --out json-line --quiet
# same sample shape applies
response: {"value": 134, "unit": "mmHg"}
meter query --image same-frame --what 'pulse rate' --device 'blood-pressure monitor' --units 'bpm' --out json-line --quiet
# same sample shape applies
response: {"value": 67, "unit": "bpm"}
